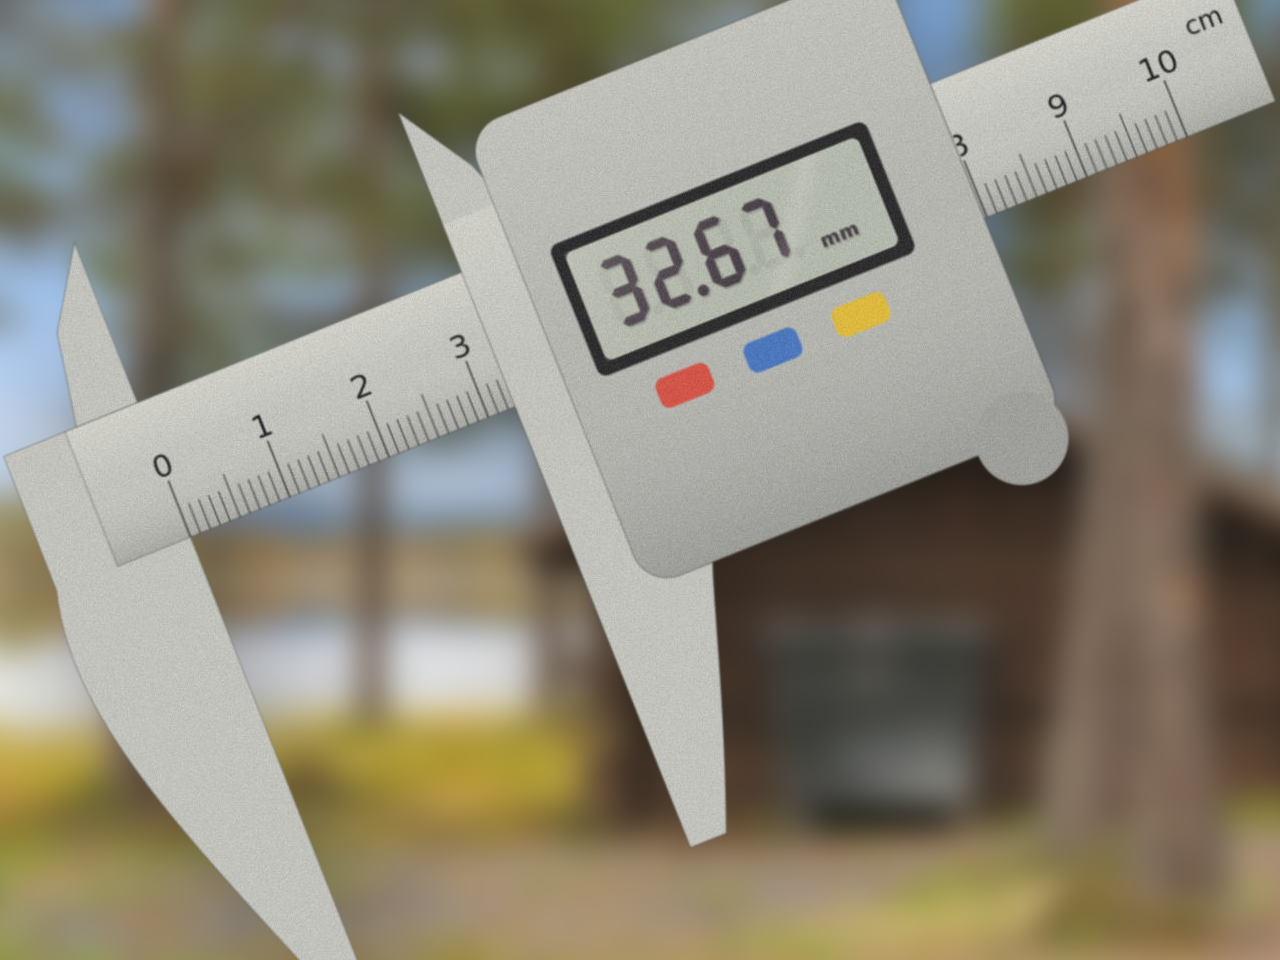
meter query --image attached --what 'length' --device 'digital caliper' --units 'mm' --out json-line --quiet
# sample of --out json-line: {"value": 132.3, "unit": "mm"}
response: {"value": 32.67, "unit": "mm"}
